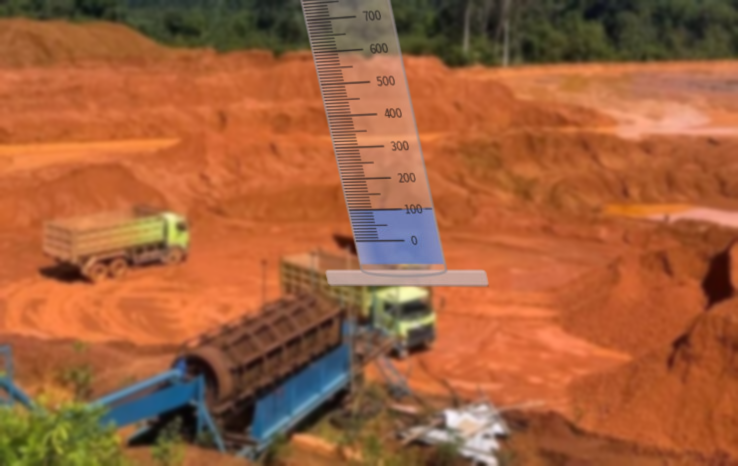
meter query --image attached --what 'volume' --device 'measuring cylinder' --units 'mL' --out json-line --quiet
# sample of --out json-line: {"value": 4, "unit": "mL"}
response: {"value": 100, "unit": "mL"}
